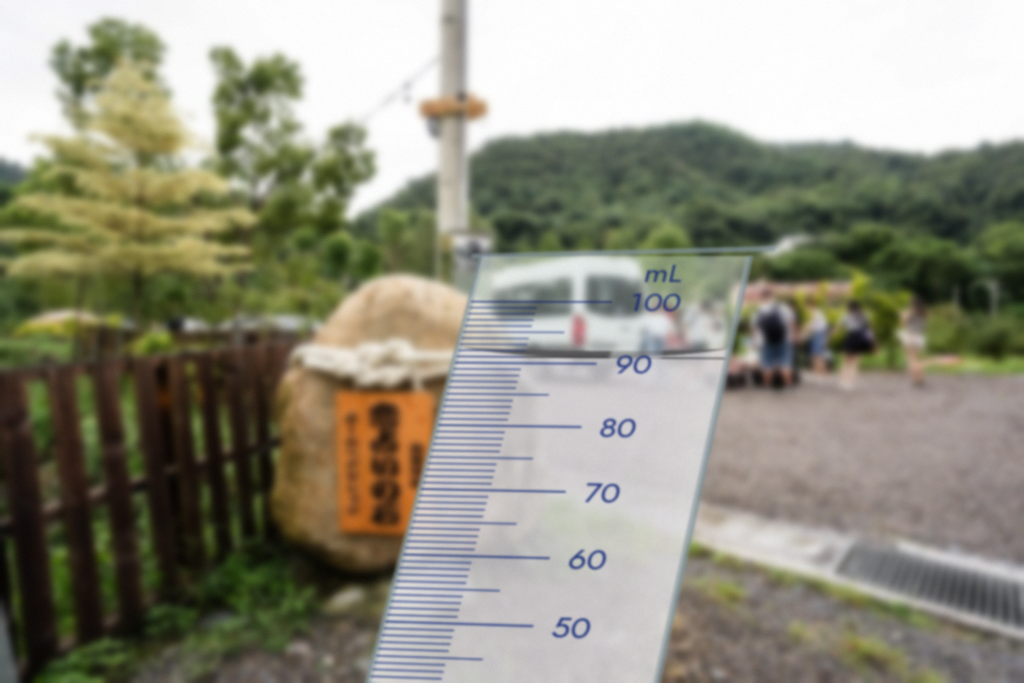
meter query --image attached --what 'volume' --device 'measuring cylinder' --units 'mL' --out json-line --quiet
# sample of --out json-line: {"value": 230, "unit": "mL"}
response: {"value": 91, "unit": "mL"}
